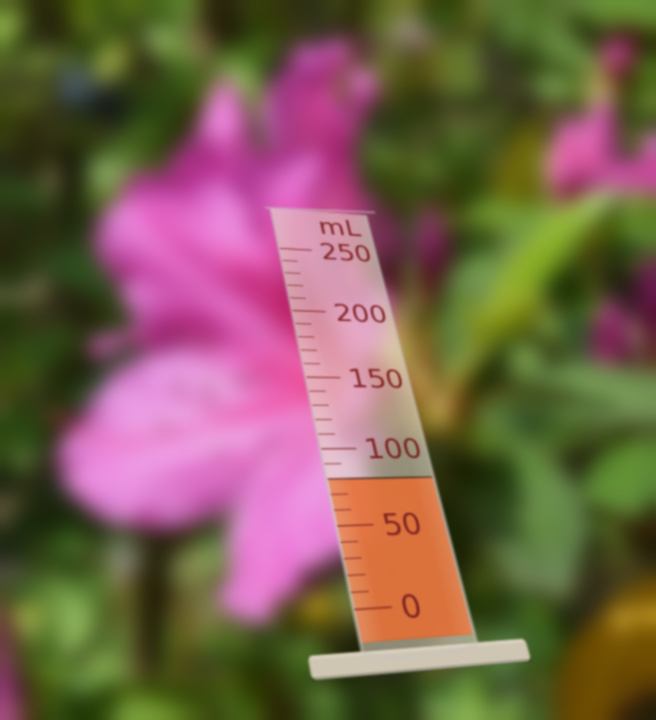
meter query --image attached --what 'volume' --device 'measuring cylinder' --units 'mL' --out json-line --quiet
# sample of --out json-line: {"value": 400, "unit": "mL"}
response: {"value": 80, "unit": "mL"}
